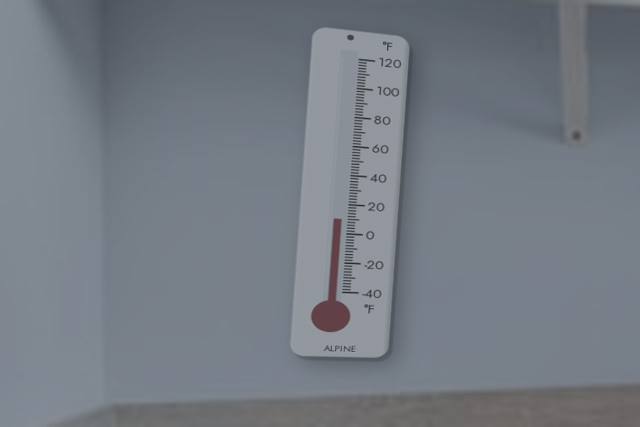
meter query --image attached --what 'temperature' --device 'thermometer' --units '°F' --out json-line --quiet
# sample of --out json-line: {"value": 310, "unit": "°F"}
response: {"value": 10, "unit": "°F"}
